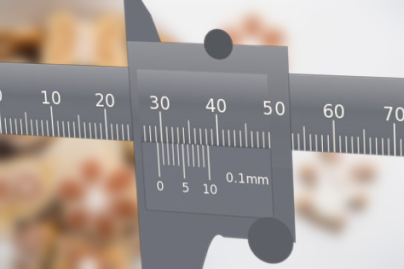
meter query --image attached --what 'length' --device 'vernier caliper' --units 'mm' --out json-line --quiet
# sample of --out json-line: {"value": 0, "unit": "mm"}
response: {"value": 29.2, "unit": "mm"}
